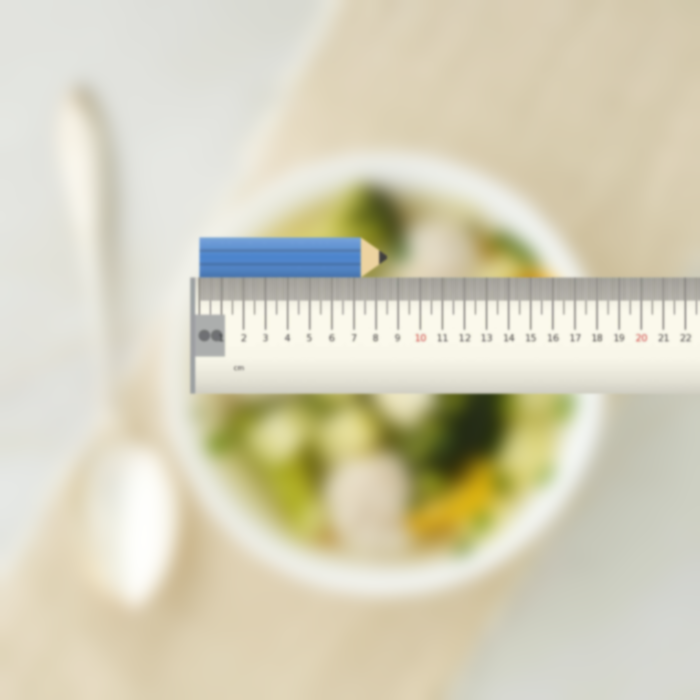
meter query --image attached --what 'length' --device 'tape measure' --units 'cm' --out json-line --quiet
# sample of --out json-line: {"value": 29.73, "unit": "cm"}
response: {"value": 8.5, "unit": "cm"}
